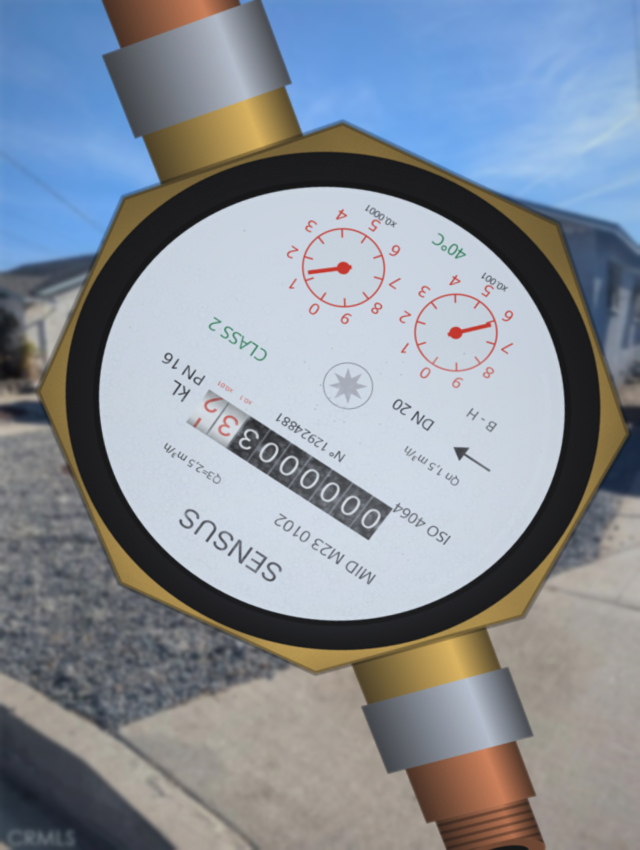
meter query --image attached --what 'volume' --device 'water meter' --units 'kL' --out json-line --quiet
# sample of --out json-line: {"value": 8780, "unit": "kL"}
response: {"value": 3.3161, "unit": "kL"}
